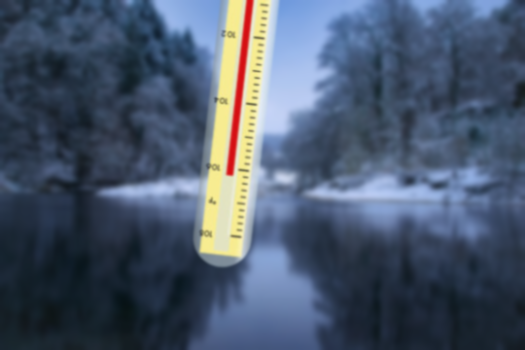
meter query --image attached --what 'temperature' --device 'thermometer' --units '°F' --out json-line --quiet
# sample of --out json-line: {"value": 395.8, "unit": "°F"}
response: {"value": 106.2, "unit": "°F"}
